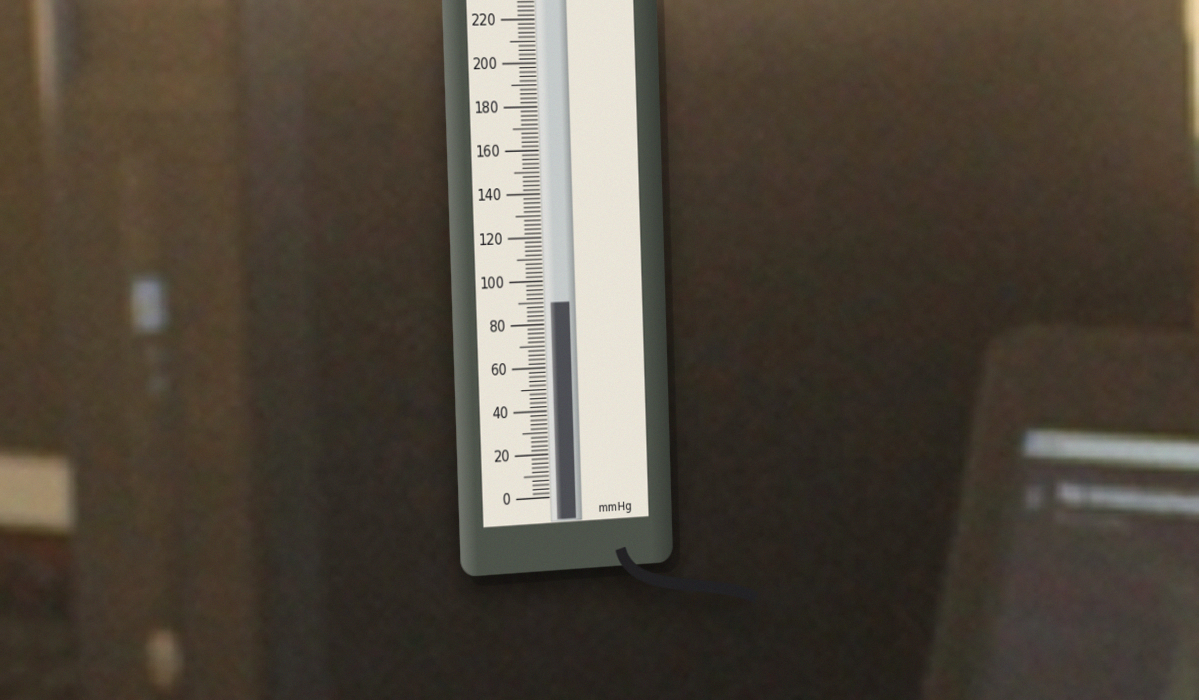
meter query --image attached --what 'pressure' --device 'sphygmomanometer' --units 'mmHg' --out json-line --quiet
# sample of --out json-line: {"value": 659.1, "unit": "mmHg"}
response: {"value": 90, "unit": "mmHg"}
